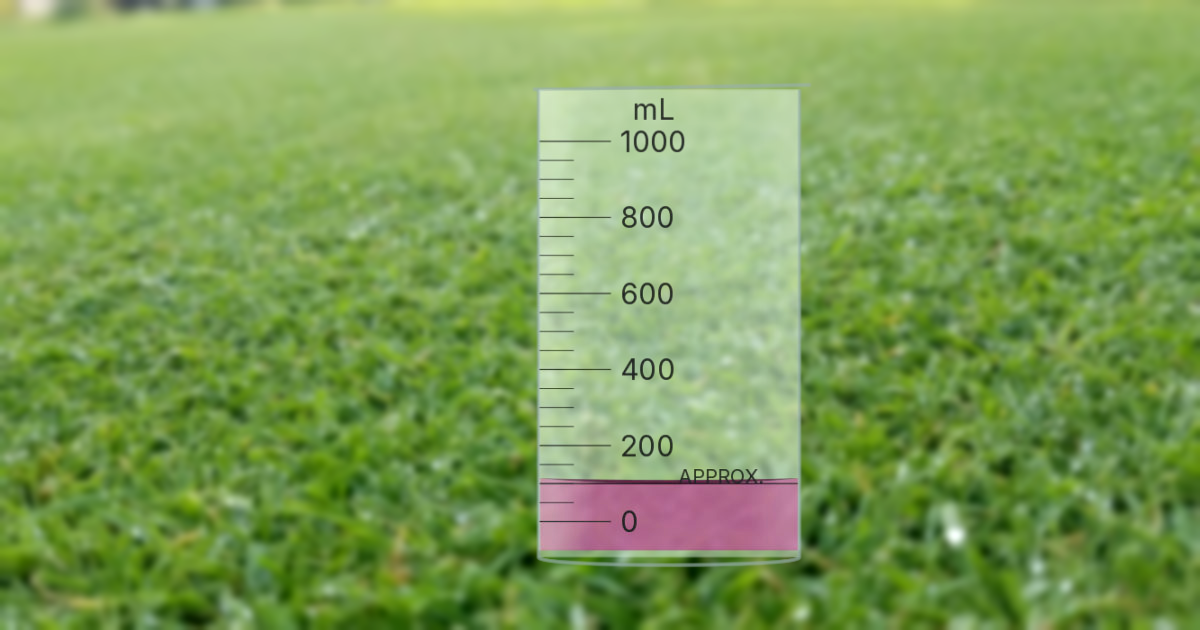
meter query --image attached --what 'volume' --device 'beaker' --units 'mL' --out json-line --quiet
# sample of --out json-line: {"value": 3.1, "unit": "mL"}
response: {"value": 100, "unit": "mL"}
